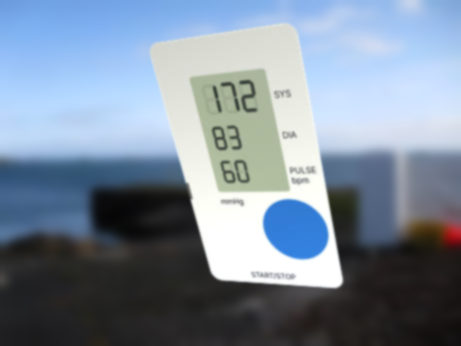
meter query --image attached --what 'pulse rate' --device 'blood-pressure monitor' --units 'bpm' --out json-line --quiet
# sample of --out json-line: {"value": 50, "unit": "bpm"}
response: {"value": 60, "unit": "bpm"}
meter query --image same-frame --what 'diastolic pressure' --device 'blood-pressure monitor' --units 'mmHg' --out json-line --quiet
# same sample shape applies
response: {"value": 83, "unit": "mmHg"}
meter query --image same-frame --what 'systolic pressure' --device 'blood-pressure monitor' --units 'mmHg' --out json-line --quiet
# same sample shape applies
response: {"value": 172, "unit": "mmHg"}
